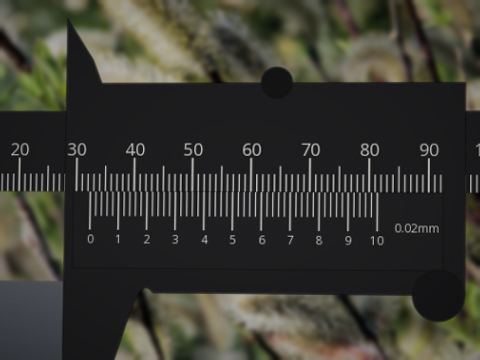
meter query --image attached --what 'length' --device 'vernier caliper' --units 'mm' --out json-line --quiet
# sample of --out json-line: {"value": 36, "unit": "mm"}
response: {"value": 32.4, "unit": "mm"}
